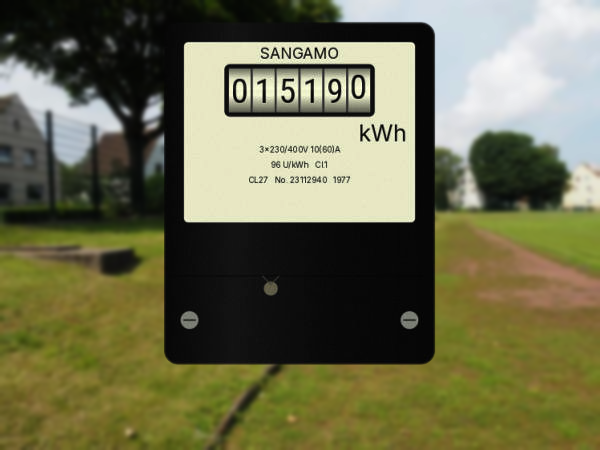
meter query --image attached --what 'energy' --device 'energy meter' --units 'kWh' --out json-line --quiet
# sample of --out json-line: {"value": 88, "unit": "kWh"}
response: {"value": 15190, "unit": "kWh"}
